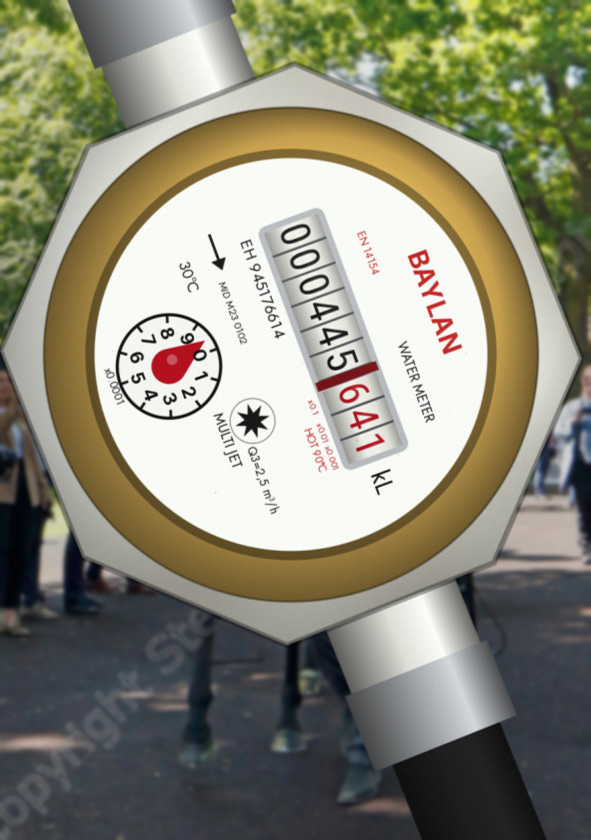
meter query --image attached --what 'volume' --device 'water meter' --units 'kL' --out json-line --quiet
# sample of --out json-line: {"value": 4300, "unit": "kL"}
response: {"value": 445.6409, "unit": "kL"}
